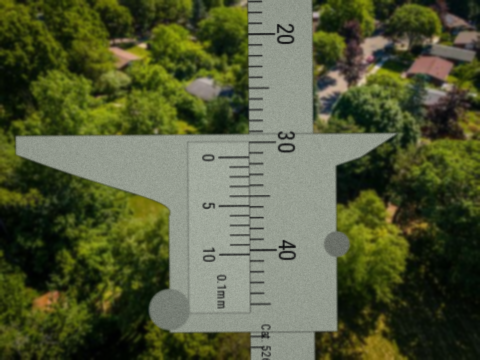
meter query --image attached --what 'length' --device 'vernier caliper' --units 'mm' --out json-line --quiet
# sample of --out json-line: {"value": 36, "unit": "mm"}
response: {"value": 31.4, "unit": "mm"}
